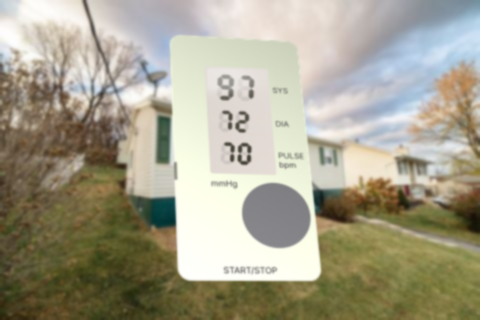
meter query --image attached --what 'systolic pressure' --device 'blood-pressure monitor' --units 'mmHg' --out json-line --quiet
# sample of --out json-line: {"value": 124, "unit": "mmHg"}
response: {"value": 97, "unit": "mmHg"}
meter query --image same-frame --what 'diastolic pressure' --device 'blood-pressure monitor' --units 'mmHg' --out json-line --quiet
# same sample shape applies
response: {"value": 72, "unit": "mmHg"}
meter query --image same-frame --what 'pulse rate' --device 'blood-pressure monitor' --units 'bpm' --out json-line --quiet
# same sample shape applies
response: {"value": 70, "unit": "bpm"}
